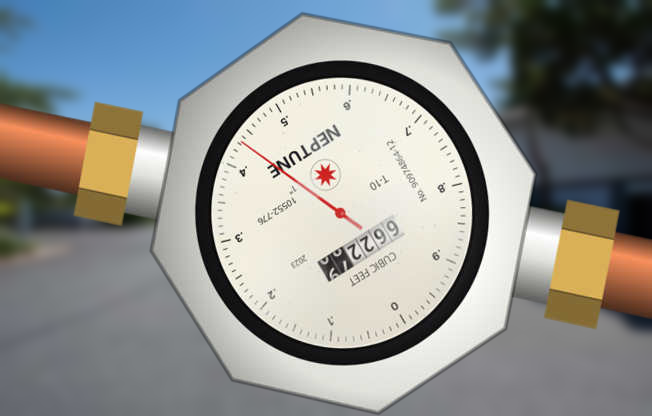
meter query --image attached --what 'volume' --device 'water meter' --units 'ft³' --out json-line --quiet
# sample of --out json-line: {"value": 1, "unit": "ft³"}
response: {"value": 662279.43, "unit": "ft³"}
